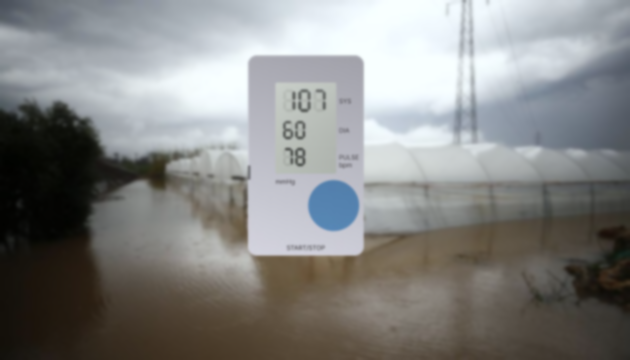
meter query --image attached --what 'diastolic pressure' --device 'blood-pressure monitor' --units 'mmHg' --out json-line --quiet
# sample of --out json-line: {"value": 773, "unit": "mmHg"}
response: {"value": 60, "unit": "mmHg"}
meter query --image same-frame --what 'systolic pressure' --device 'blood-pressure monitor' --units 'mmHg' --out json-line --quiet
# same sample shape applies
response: {"value": 107, "unit": "mmHg"}
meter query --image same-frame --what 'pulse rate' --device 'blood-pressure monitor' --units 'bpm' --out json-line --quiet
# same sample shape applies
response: {"value": 78, "unit": "bpm"}
